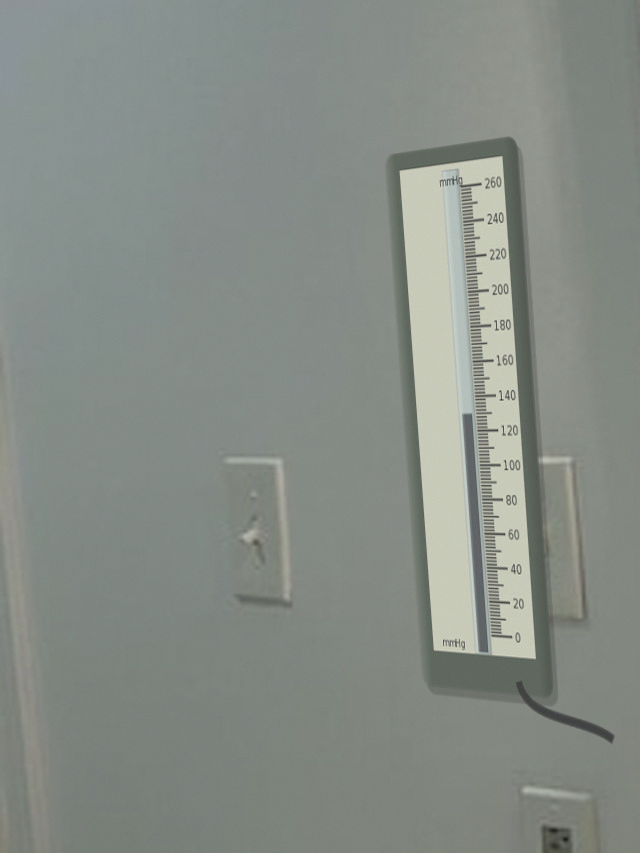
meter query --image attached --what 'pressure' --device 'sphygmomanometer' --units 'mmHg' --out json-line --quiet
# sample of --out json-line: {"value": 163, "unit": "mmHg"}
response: {"value": 130, "unit": "mmHg"}
